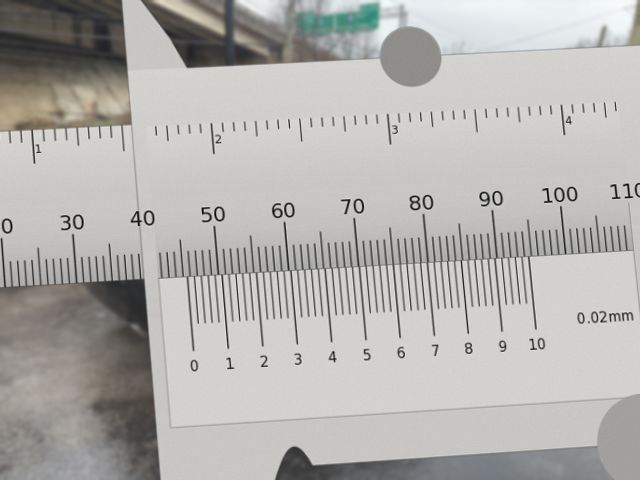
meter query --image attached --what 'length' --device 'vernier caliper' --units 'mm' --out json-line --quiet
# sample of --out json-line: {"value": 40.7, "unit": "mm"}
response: {"value": 45.6, "unit": "mm"}
